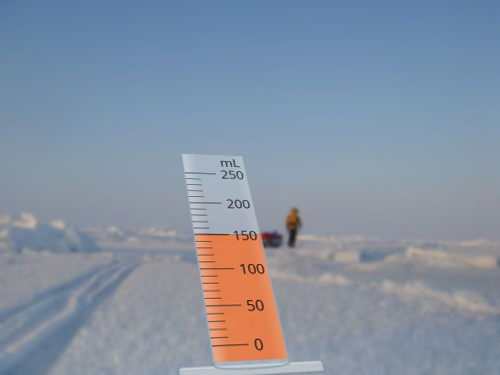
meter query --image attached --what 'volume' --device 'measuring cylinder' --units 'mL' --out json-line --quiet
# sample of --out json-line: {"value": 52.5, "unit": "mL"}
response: {"value": 150, "unit": "mL"}
